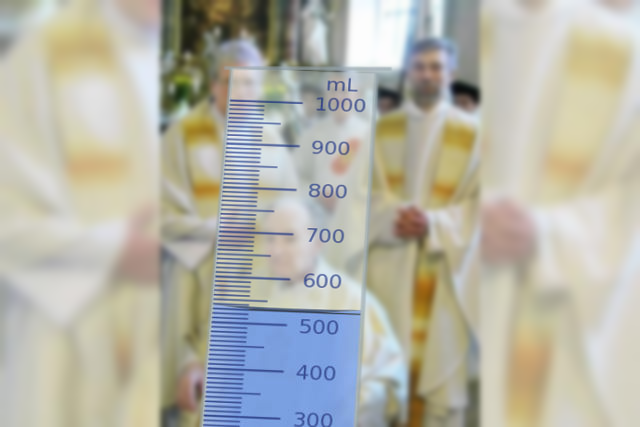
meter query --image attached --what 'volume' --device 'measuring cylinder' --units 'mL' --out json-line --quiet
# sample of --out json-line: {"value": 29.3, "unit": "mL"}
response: {"value": 530, "unit": "mL"}
